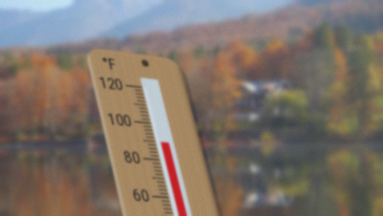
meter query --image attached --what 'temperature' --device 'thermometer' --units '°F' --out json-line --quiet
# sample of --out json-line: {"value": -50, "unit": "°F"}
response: {"value": 90, "unit": "°F"}
